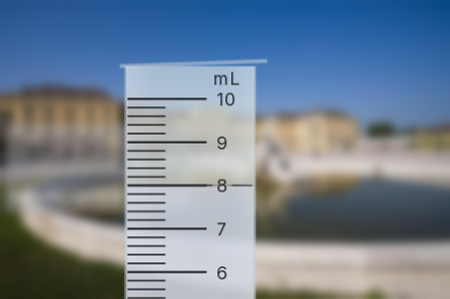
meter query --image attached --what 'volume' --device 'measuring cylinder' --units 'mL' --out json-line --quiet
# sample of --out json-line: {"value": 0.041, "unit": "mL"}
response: {"value": 8, "unit": "mL"}
